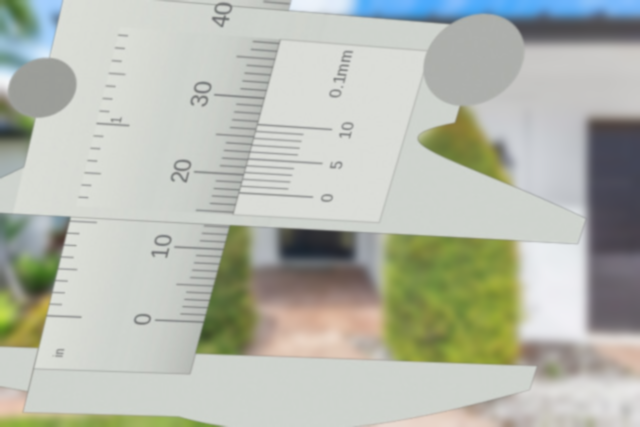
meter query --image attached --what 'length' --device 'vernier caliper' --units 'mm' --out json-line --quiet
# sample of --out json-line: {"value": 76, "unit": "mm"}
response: {"value": 17.6, "unit": "mm"}
